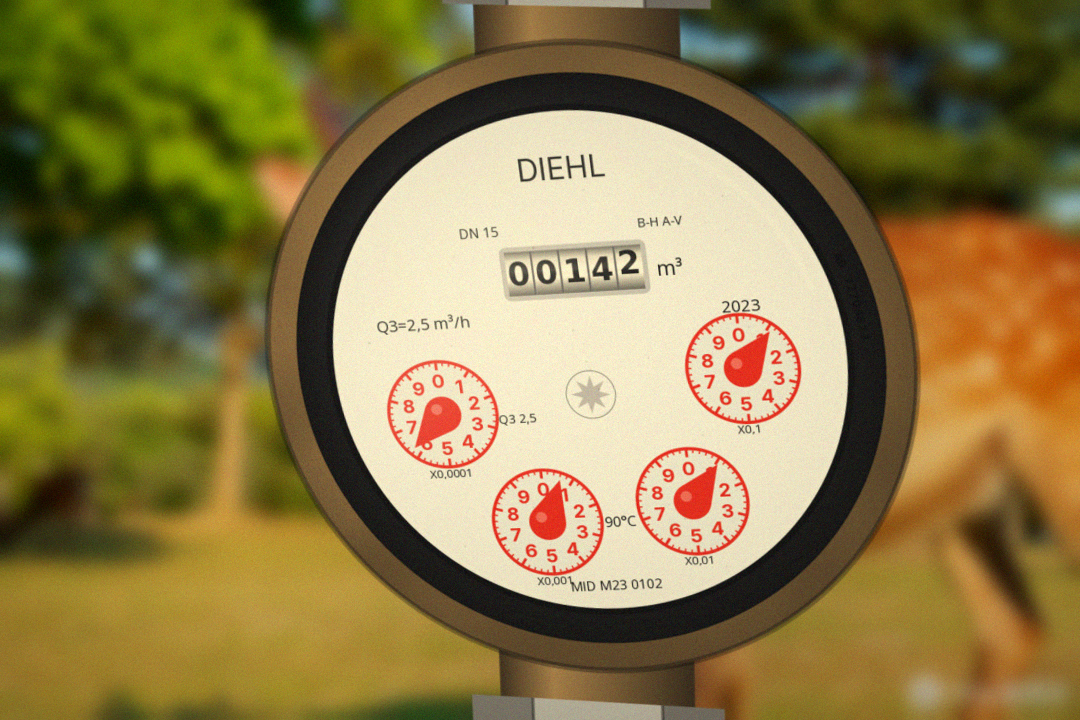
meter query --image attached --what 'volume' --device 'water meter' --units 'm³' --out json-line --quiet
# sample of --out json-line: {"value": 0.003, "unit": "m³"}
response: {"value": 142.1106, "unit": "m³"}
